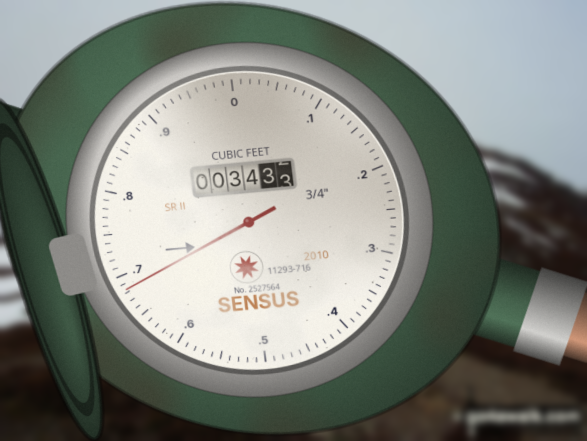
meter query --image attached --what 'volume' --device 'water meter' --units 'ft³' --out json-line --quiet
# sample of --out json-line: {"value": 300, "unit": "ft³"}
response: {"value": 3432.68, "unit": "ft³"}
